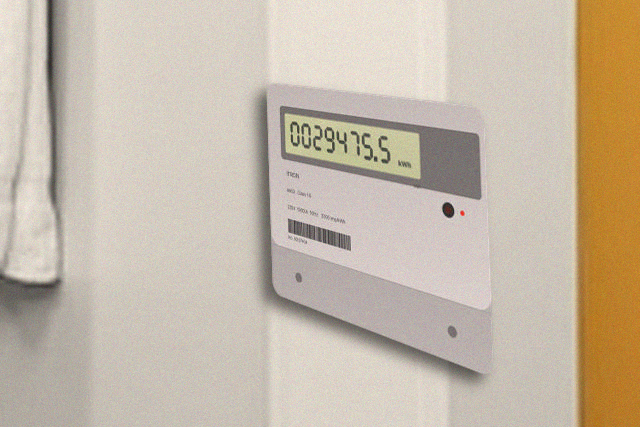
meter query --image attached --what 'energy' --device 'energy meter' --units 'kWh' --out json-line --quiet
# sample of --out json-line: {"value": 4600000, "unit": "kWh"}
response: {"value": 29475.5, "unit": "kWh"}
